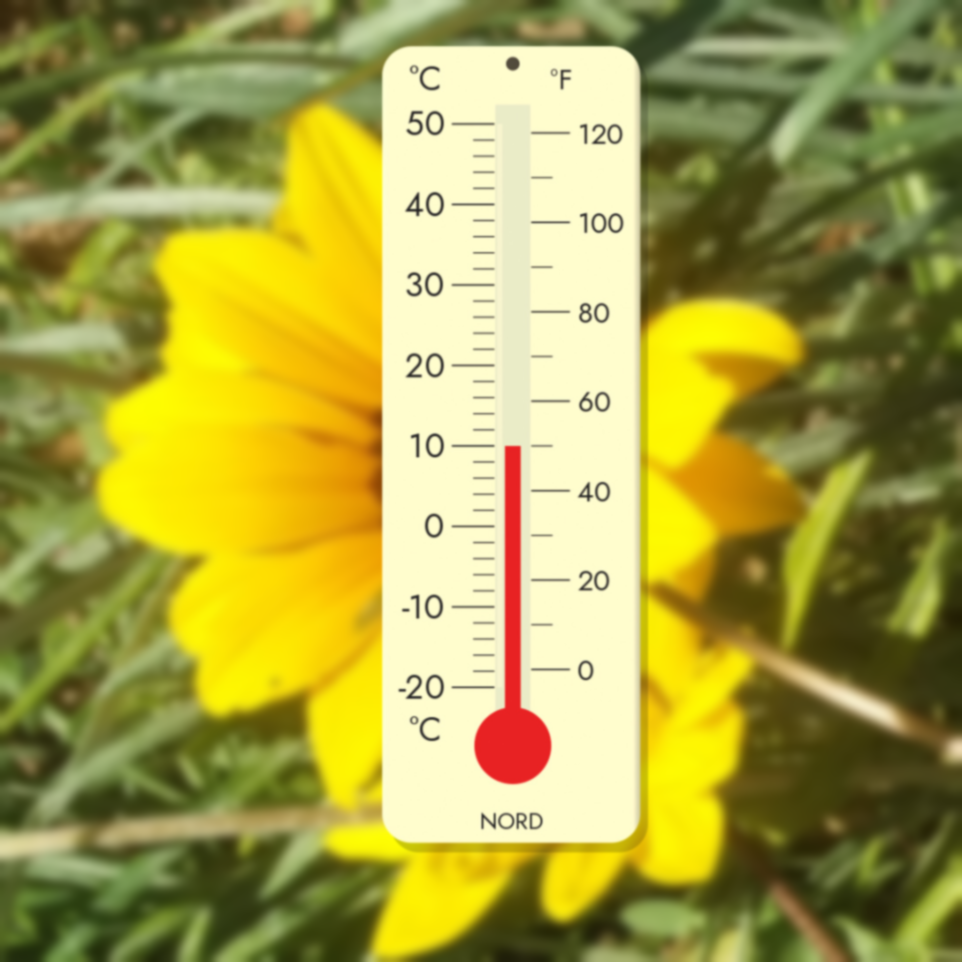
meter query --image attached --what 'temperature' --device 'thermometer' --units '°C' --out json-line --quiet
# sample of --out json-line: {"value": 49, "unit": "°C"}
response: {"value": 10, "unit": "°C"}
